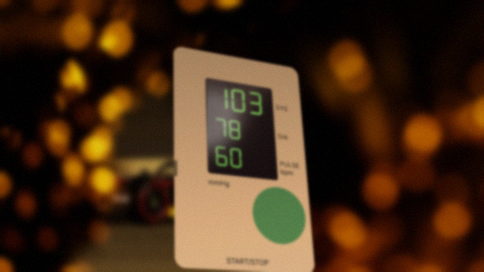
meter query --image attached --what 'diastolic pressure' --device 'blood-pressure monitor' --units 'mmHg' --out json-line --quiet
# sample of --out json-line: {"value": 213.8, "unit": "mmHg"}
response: {"value": 78, "unit": "mmHg"}
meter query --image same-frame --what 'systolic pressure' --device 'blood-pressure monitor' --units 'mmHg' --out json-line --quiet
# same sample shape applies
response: {"value": 103, "unit": "mmHg"}
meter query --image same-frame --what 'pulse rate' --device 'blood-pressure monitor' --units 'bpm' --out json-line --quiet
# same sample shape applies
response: {"value": 60, "unit": "bpm"}
